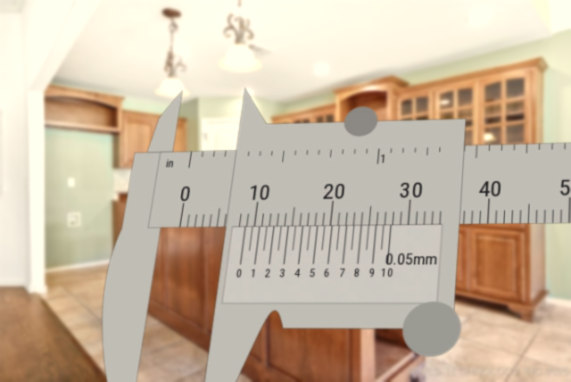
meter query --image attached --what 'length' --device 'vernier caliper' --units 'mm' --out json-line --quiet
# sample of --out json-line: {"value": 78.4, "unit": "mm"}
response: {"value": 8.8, "unit": "mm"}
